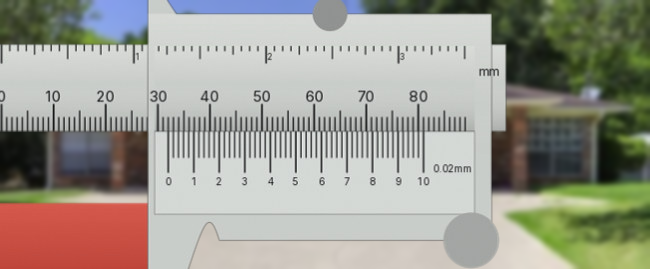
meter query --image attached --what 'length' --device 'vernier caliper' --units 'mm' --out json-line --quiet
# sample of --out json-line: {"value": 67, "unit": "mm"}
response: {"value": 32.0, "unit": "mm"}
